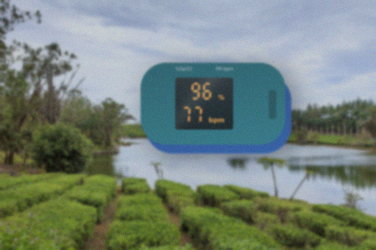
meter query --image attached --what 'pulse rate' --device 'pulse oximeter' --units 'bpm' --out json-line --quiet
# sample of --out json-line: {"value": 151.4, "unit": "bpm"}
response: {"value": 77, "unit": "bpm"}
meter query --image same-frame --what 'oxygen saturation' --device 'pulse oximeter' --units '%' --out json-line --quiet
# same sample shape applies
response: {"value": 96, "unit": "%"}
